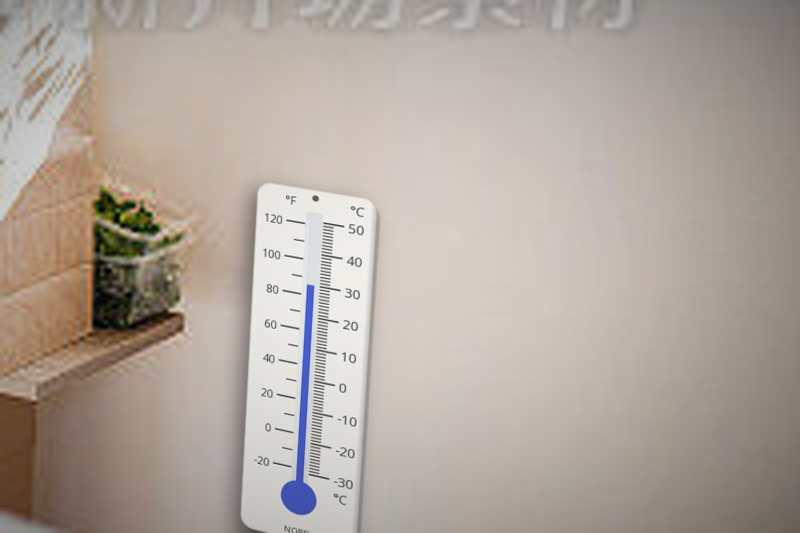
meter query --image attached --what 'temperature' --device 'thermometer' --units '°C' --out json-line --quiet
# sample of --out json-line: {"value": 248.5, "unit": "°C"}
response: {"value": 30, "unit": "°C"}
